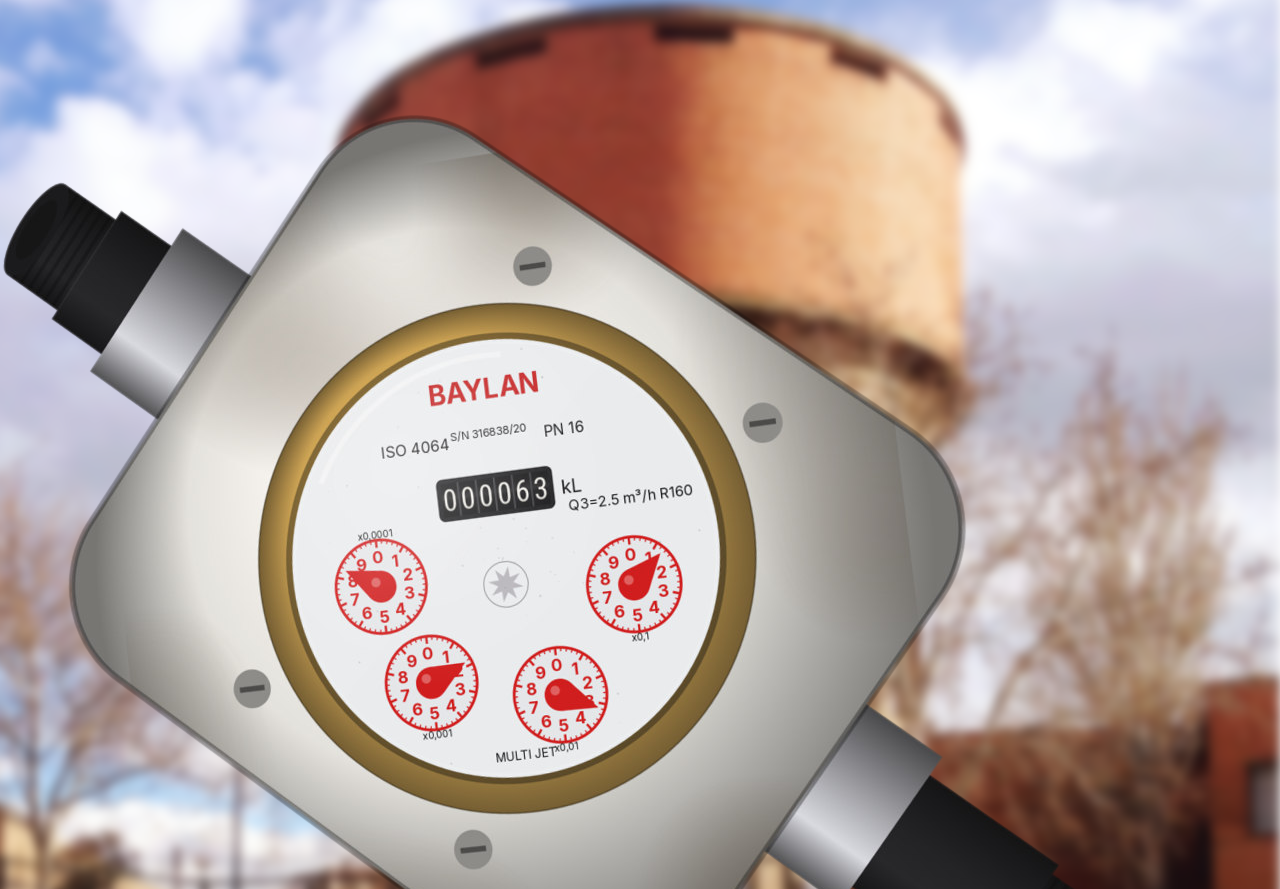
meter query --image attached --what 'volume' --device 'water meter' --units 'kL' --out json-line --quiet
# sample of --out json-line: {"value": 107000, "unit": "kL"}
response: {"value": 63.1318, "unit": "kL"}
